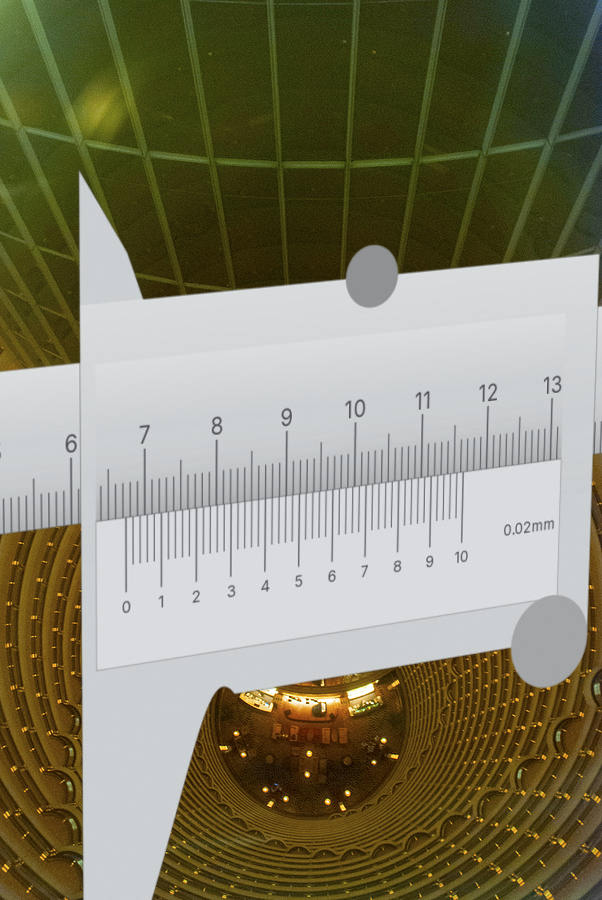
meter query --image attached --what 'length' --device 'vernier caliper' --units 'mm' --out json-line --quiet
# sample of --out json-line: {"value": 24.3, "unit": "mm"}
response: {"value": 67.4, "unit": "mm"}
